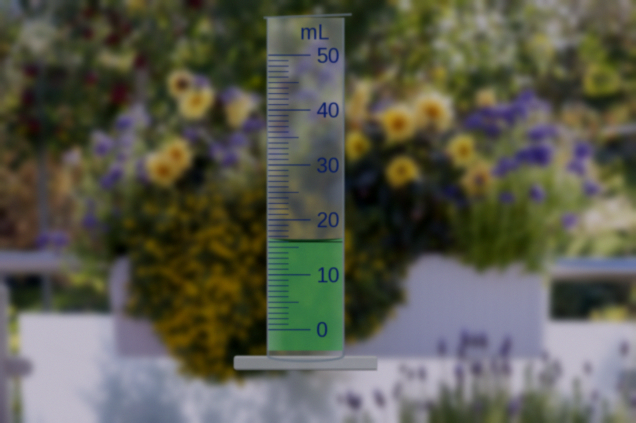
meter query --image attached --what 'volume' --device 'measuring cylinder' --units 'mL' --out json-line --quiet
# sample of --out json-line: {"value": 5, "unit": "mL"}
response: {"value": 16, "unit": "mL"}
